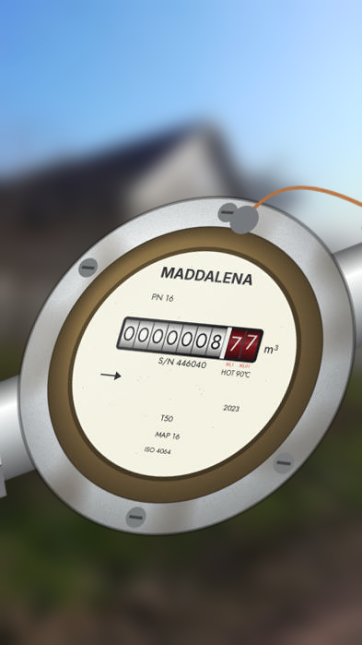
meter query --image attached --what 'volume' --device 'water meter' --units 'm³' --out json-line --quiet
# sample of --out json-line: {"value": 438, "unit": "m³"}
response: {"value": 8.77, "unit": "m³"}
